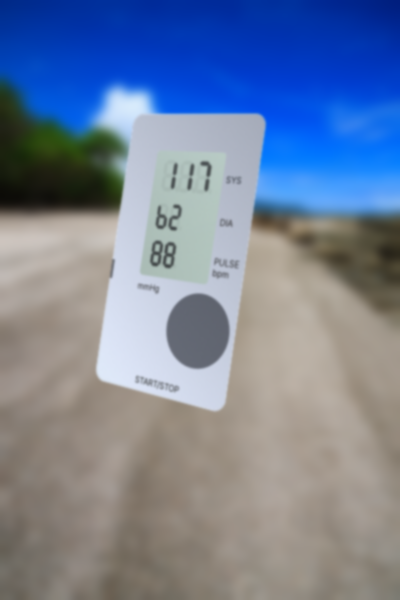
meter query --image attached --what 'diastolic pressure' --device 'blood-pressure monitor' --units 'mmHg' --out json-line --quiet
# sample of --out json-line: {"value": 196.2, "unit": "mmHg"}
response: {"value": 62, "unit": "mmHg"}
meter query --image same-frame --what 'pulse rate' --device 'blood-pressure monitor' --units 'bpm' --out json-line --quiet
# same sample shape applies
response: {"value": 88, "unit": "bpm"}
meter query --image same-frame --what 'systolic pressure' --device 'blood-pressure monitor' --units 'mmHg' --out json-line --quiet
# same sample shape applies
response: {"value": 117, "unit": "mmHg"}
